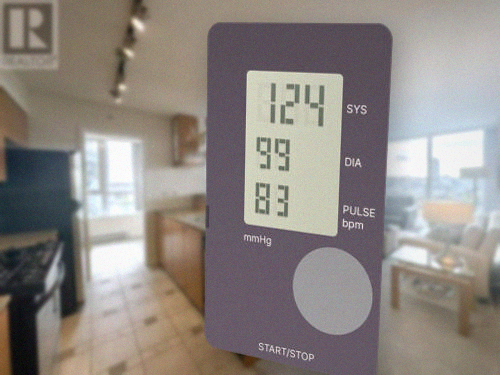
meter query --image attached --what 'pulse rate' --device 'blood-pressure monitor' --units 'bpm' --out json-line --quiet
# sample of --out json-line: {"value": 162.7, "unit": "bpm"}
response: {"value": 83, "unit": "bpm"}
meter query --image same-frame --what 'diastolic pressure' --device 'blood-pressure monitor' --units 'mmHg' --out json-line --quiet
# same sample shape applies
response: {"value": 99, "unit": "mmHg"}
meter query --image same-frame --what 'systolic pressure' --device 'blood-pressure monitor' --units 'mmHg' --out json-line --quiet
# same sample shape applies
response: {"value": 124, "unit": "mmHg"}
